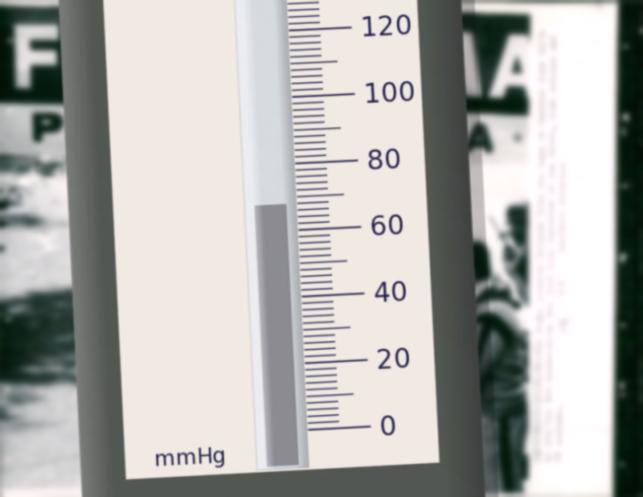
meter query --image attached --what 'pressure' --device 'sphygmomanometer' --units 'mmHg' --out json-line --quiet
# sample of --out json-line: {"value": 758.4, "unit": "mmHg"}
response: {"value": 68, "unit": "mmHg"}
